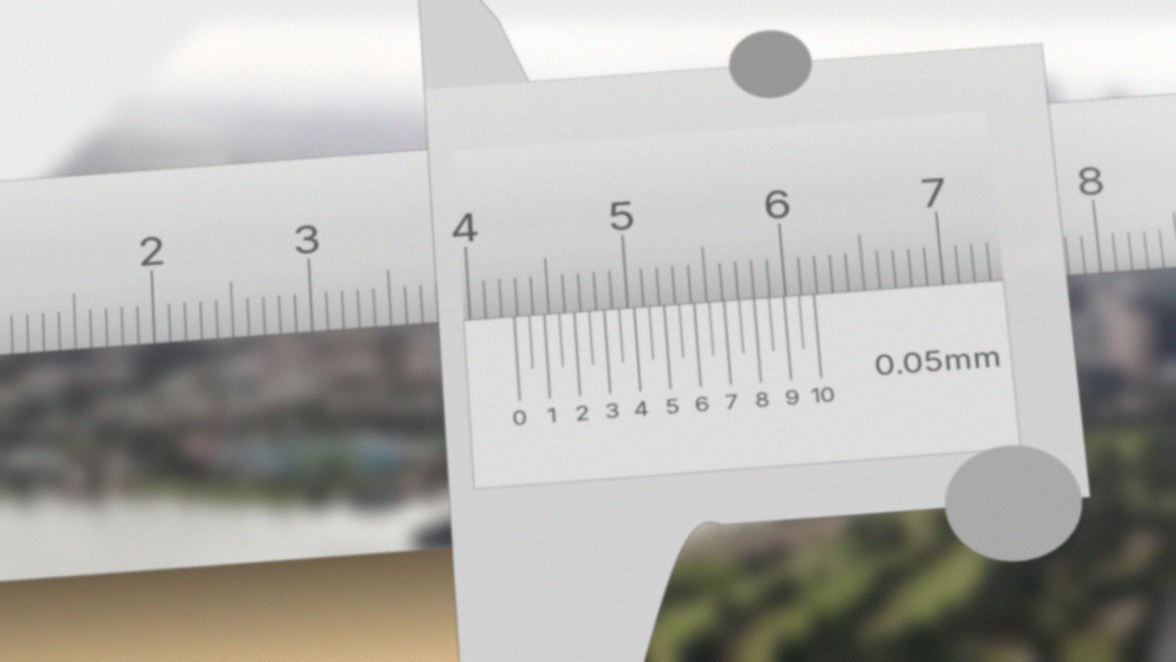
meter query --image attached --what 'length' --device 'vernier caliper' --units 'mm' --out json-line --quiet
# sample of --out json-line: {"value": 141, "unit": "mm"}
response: {"value": 42.8, "unit": "mm"}
